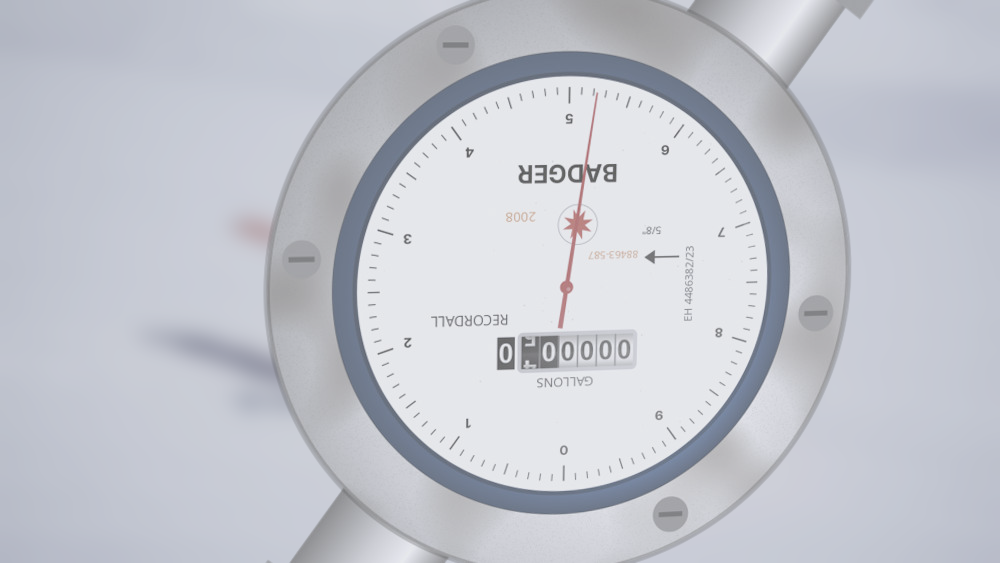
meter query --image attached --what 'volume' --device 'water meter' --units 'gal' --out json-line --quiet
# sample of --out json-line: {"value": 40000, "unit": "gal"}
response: {"value": 45.2, "unit": "gal"}
